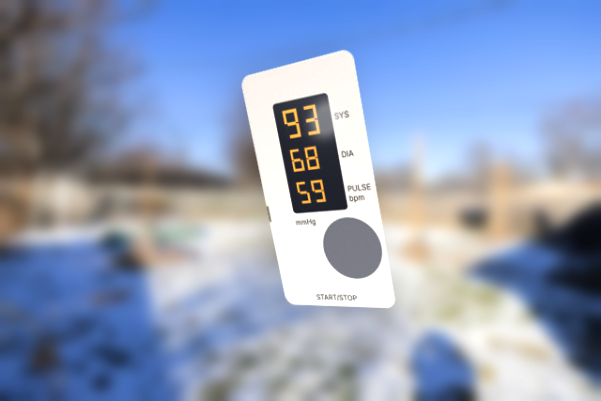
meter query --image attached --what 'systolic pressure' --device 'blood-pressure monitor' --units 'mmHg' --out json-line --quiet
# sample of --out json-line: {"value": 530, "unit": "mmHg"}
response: {"value": 93, "unit": "mmHg"}
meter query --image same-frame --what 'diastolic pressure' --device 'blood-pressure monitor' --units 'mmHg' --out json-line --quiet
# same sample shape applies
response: {"value": 68, "unit": "mmHg"}
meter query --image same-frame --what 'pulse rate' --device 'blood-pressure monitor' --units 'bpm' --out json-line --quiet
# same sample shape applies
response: {"value": 59, "unit": "bpm"}
